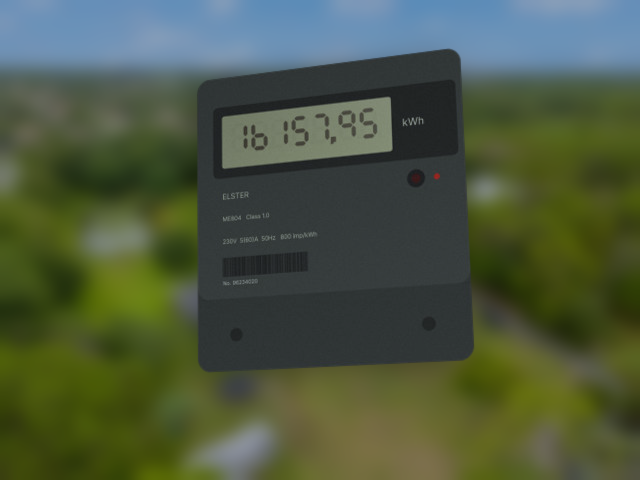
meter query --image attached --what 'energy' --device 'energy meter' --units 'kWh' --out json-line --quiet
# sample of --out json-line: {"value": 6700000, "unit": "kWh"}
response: {"value": 16157.95, "unit": "kWh"}
